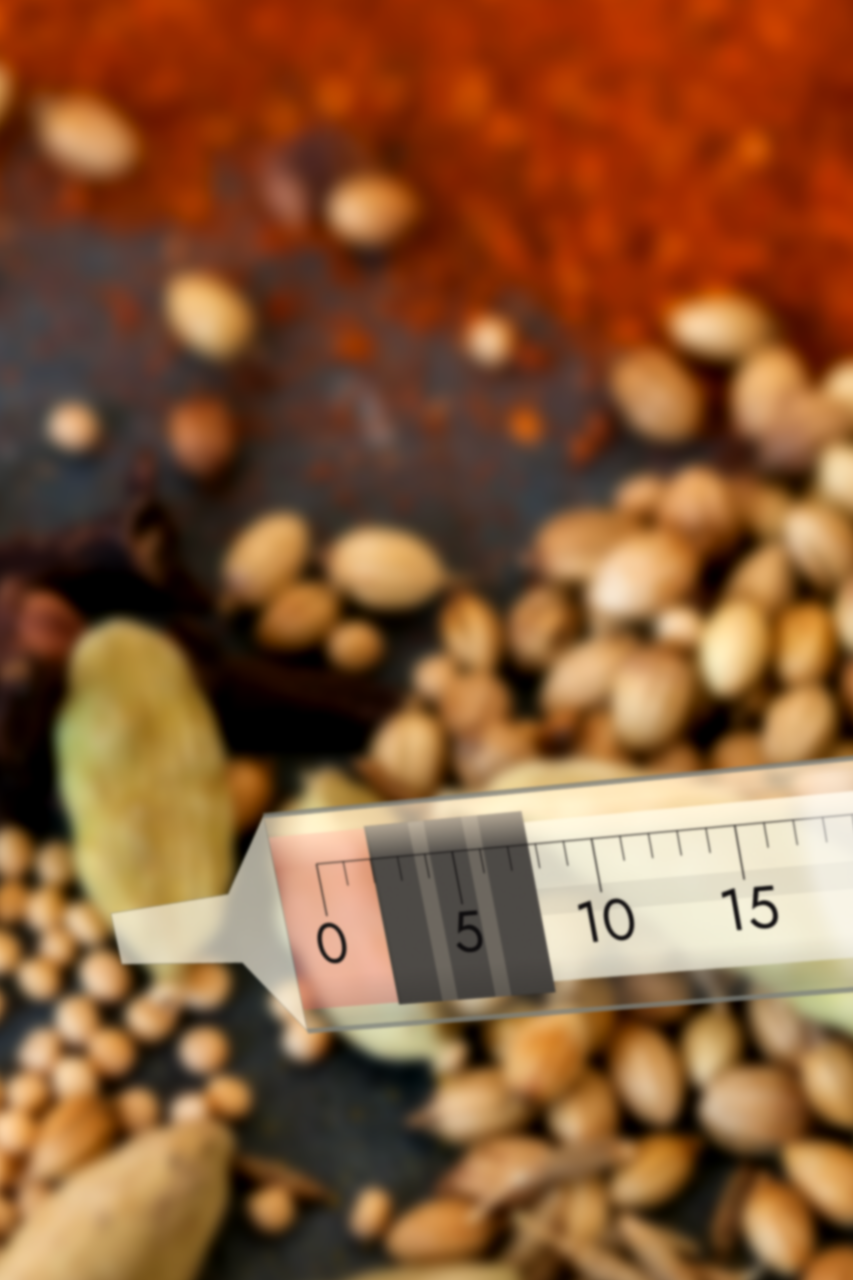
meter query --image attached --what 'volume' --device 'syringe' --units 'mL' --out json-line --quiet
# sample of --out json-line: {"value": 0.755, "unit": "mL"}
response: {"value": 2, "unit": "mL"}
